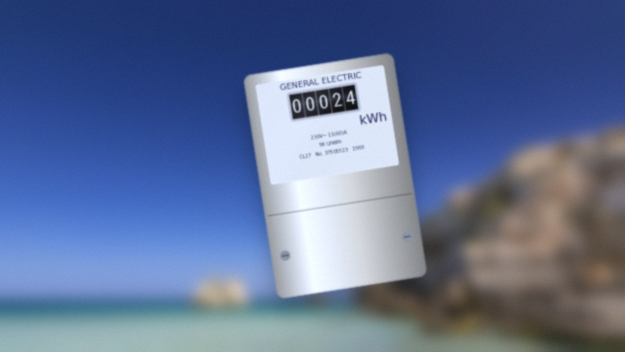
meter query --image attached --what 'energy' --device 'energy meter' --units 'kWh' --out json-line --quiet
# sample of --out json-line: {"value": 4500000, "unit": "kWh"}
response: {"value": 24, "unit": "kWh"}
